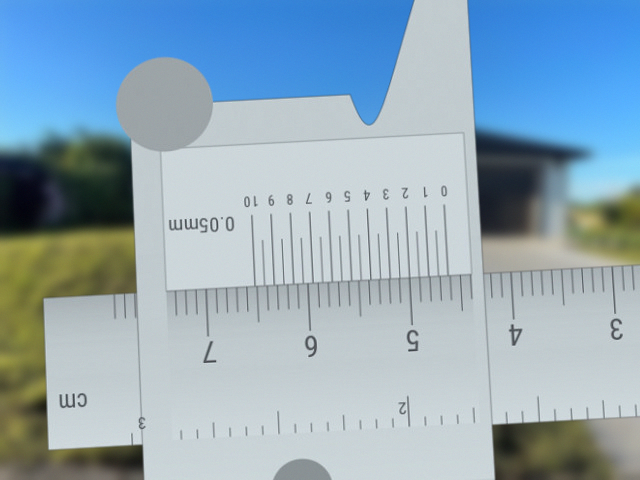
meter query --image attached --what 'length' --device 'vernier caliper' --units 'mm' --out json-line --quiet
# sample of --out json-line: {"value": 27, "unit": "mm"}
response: {"value": 46.2, "unit": "mm"}
